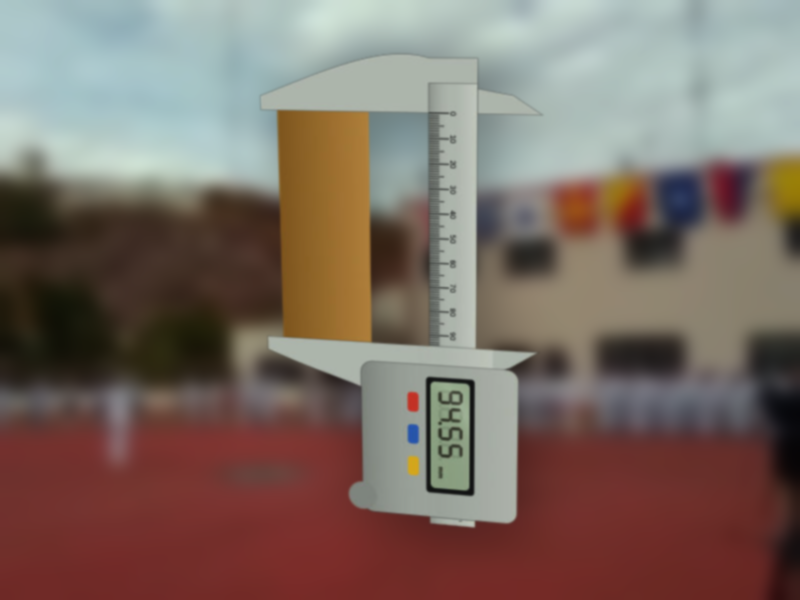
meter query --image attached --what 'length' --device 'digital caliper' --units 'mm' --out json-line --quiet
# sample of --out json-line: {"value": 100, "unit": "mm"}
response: {"value": 94.55, "unit": "mm"}
